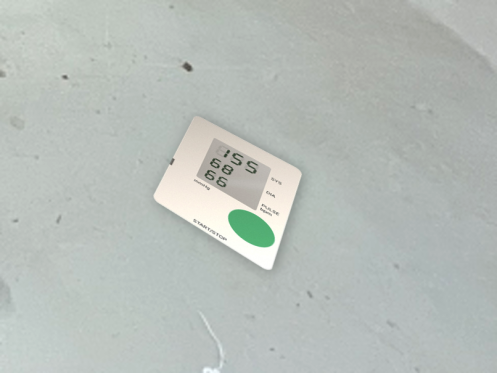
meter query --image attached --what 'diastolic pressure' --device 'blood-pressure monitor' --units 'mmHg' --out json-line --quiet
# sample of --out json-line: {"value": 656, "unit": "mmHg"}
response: {"value": 68, "unit": "mmHg"}
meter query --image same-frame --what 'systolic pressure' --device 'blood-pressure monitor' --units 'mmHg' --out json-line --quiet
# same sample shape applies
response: {"value": 155, "unit": "mmHg"}
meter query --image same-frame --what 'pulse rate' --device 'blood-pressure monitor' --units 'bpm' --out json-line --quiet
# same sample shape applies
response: {"value": 66, "unit": "bpm"}
